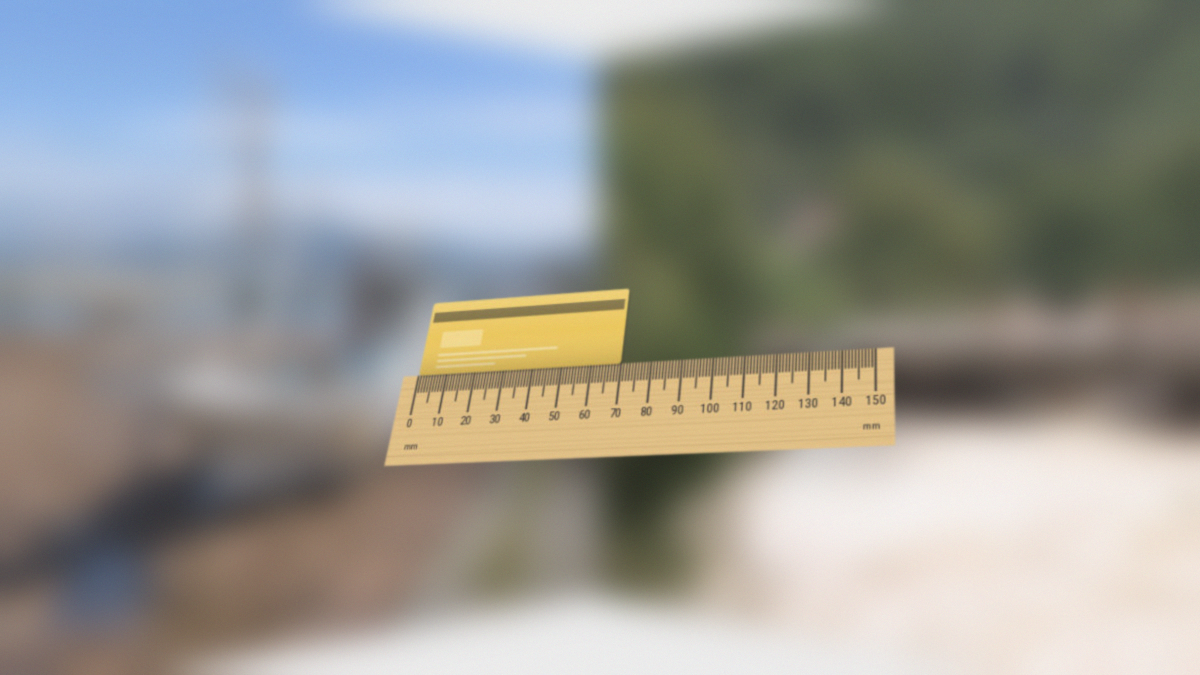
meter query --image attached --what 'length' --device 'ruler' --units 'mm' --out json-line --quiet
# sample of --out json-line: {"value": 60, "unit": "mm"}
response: {"value": 70, "unit": "mm"}
